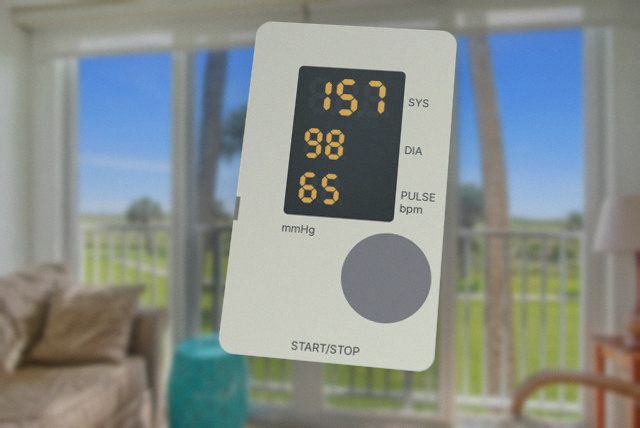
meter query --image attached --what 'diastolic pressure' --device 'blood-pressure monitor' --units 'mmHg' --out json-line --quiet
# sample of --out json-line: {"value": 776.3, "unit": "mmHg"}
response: {"value": 98, "unit": "mmHg"}
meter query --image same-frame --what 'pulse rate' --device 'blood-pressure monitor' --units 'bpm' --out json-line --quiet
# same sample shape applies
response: {"value": 65, "unit": "bpm"}
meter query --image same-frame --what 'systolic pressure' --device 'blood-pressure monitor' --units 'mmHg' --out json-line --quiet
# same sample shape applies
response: {"value": 157, "unit": "mmHg"}
